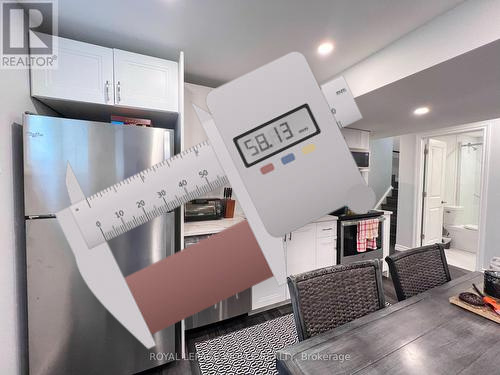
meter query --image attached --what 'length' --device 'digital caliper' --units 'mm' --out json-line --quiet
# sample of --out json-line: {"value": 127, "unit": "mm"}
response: {"value": 58.13, "unit": "mm"}
